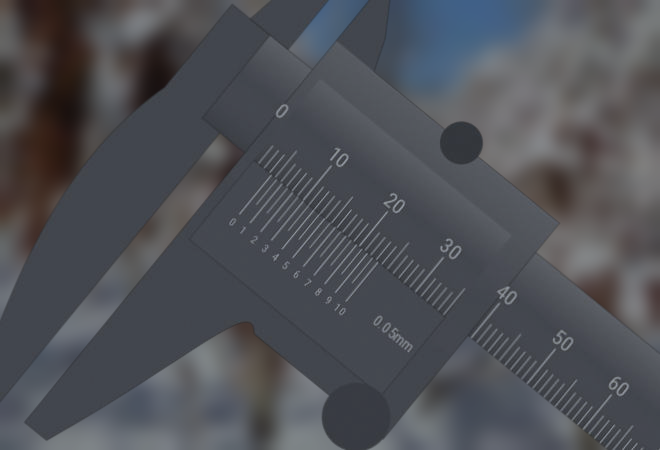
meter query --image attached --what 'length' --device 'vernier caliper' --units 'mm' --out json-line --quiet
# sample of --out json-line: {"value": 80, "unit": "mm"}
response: {"value": 4.4, "unit": "mm"}
